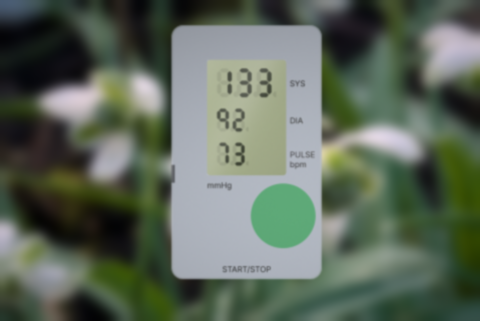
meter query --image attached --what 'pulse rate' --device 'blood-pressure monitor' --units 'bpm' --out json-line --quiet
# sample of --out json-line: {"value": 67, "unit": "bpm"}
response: {"value": 73, "unit": "bpm"}
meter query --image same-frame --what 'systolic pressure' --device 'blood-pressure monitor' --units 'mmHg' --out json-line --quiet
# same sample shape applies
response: {"value": 133, "unit": "mmHg"}
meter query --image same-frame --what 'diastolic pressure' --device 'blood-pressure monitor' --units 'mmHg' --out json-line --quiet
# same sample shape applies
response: {"value": 92, "unit": "mmHg"}
